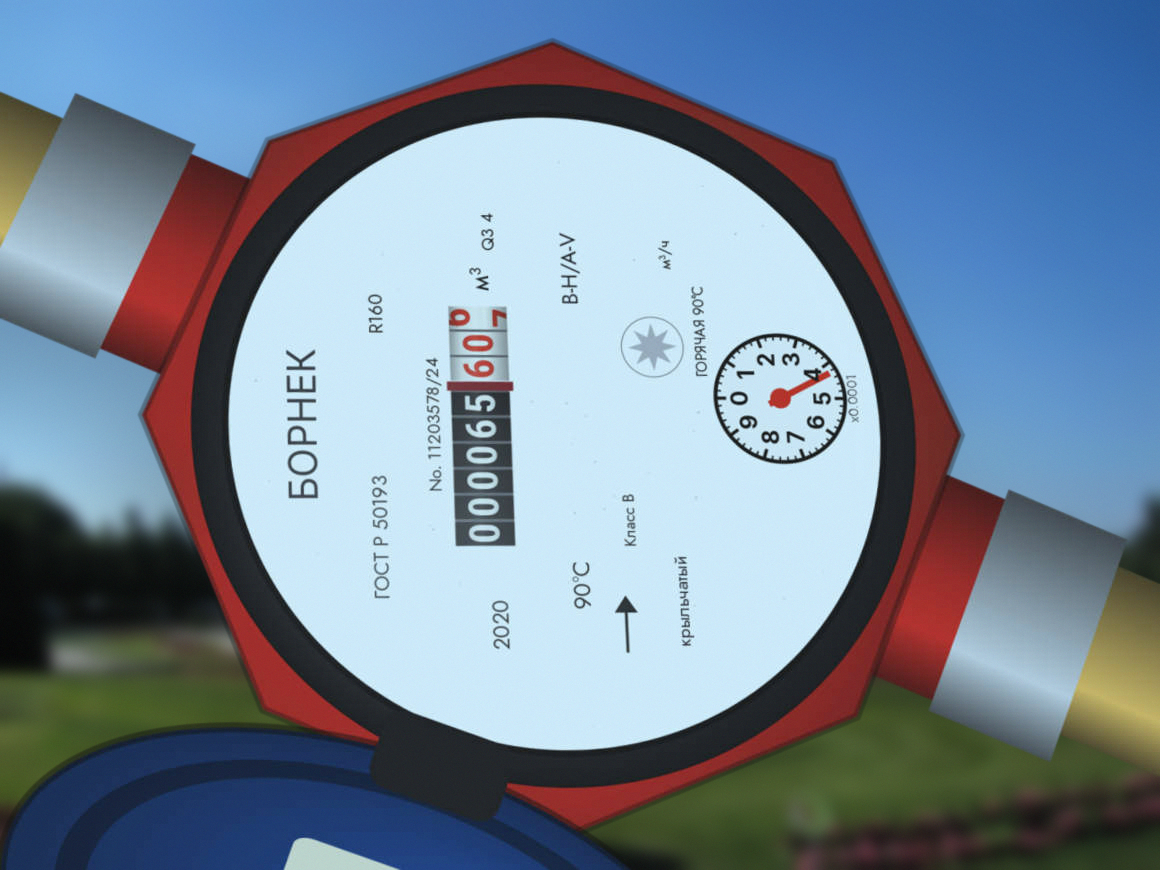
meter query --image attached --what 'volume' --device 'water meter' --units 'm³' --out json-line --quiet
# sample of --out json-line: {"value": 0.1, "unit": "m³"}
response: {"value": 65.6064, "unit": "m³"}
